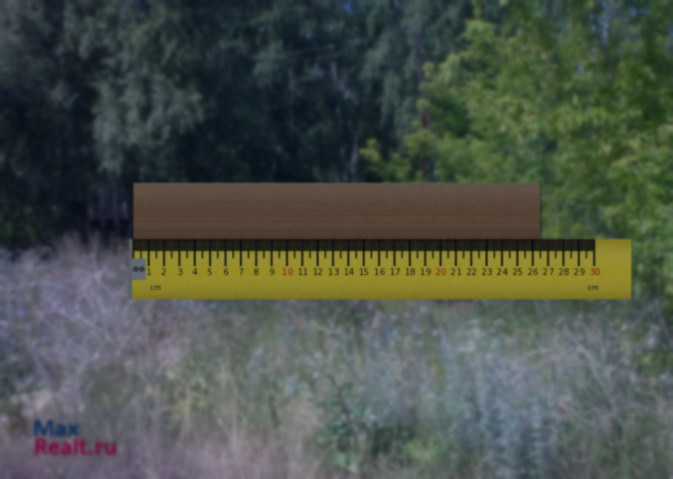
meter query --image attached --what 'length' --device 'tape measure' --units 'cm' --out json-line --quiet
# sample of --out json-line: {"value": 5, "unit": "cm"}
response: {"value": 26.5, "unit": "cm"}
